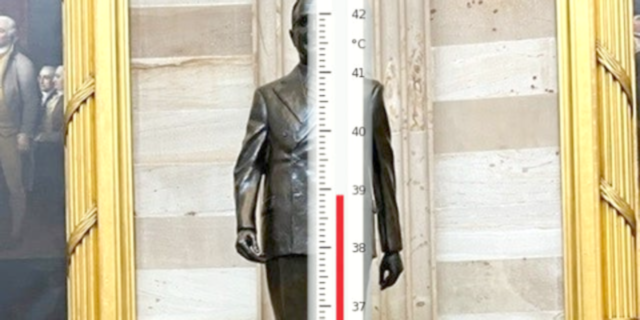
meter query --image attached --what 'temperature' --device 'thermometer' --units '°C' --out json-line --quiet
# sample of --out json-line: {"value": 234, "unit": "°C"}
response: {"value": 38.9, "unit": "°C"}
